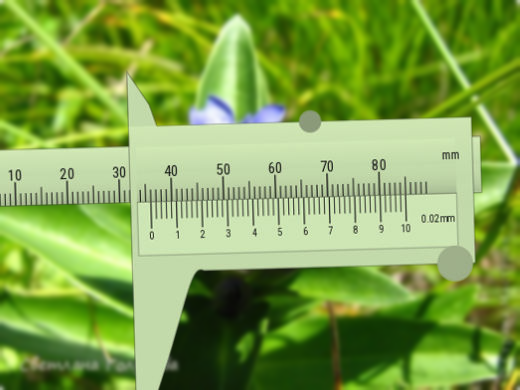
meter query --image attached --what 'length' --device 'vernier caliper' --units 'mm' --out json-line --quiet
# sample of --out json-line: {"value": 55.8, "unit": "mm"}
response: {"value": 36.0, "unit": "mm"}
